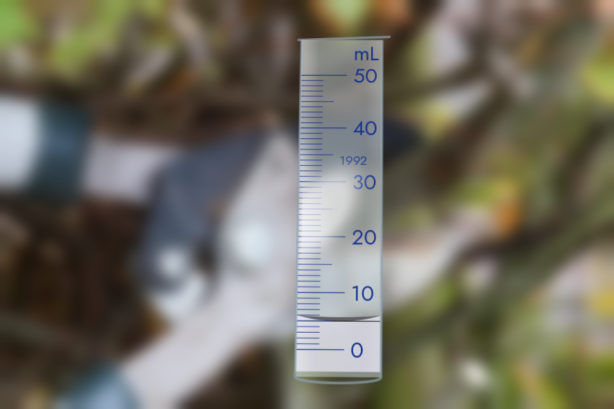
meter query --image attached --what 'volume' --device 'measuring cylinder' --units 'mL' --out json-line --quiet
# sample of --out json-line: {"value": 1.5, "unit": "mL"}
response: {"value": 5, "unit": "mL"}
